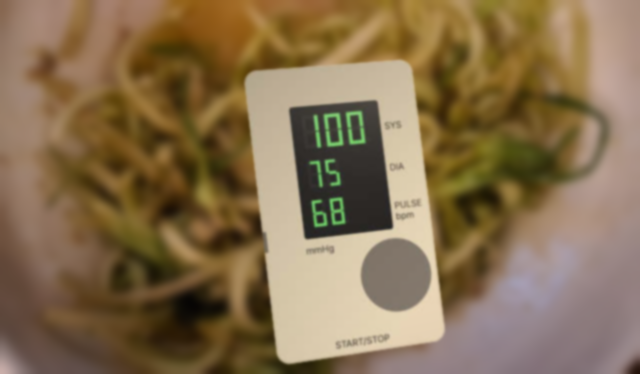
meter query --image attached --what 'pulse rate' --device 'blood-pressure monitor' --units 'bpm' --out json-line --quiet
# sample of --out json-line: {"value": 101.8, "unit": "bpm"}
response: {"value": 68, "unit": "bpm"}
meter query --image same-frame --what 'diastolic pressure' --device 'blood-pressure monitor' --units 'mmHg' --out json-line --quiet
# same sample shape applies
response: {"value": 75, "unit": "mmHg"}
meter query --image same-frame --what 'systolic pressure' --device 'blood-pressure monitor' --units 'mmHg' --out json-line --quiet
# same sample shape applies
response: {"value": 100, "unit": "mmHg"}
